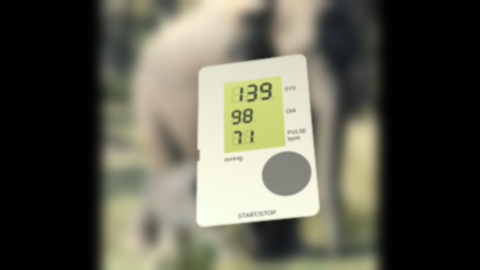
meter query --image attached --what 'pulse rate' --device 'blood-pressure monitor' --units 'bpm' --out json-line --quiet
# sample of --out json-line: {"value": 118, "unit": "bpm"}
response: {"value": 71, "unit": "bpm"}
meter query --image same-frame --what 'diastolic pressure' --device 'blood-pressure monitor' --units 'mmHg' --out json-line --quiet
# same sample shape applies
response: {"value": 98, "unit": "mmHg"}
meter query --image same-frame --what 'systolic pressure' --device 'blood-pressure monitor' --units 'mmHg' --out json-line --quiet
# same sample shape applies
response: {"value": 139, "unit": "mmHg"}
